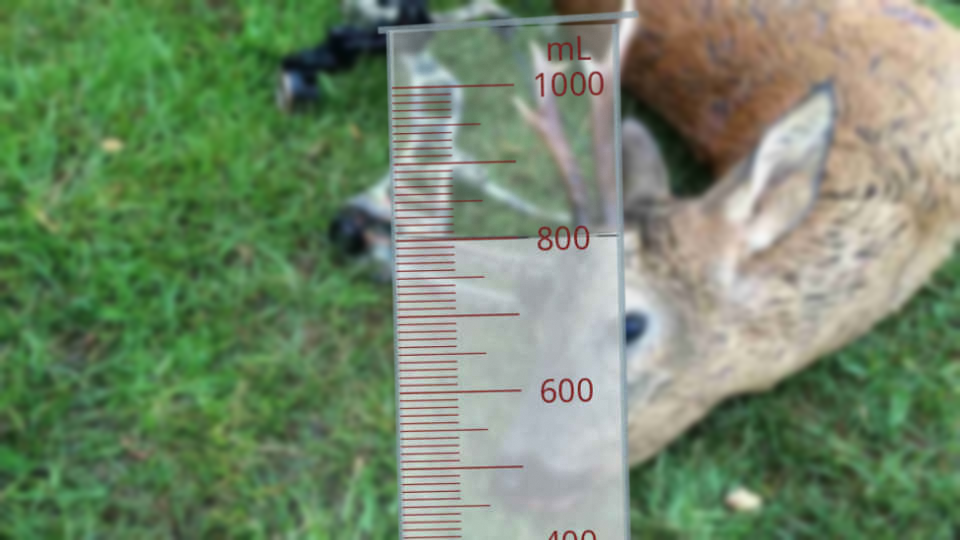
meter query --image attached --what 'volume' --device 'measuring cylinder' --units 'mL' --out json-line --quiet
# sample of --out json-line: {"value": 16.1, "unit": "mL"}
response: {"value": 800, "unit": "mL"}
